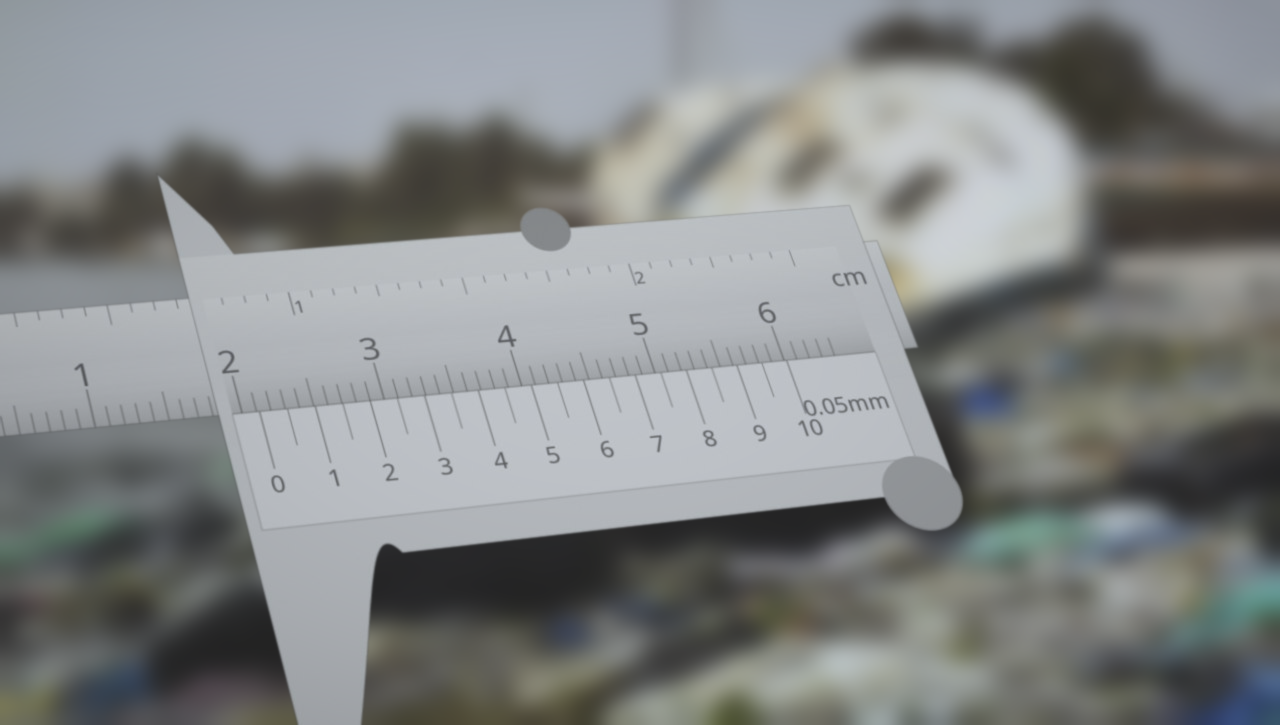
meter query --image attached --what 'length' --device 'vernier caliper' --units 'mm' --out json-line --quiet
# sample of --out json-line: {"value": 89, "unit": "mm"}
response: {"value": 21.2, "unit": "mm"}
